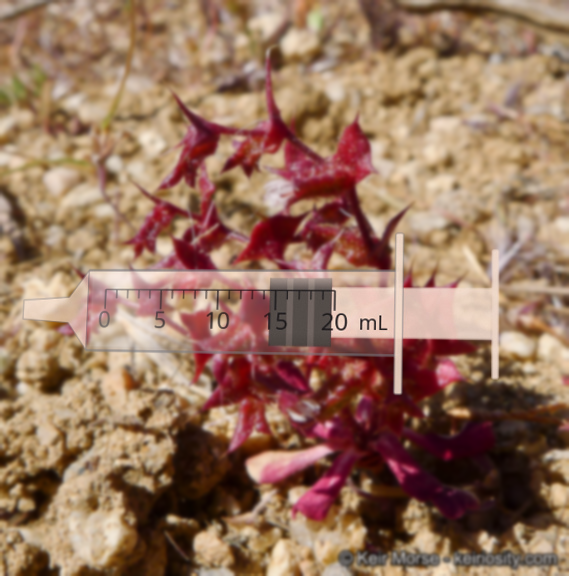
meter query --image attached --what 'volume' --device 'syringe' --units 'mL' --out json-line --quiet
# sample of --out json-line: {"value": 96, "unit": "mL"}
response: {"value": 14.5, "unit": "mL"}
